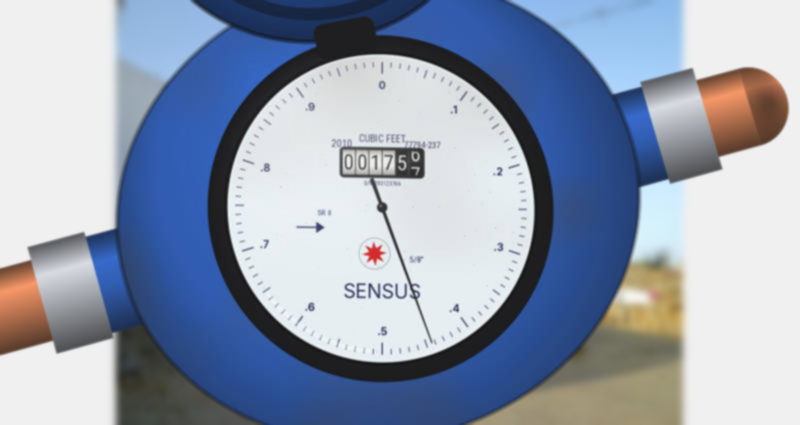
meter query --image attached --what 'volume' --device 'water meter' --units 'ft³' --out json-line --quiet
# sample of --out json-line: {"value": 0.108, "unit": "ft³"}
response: {"value": 1756.44, "unit": "ft³"}
